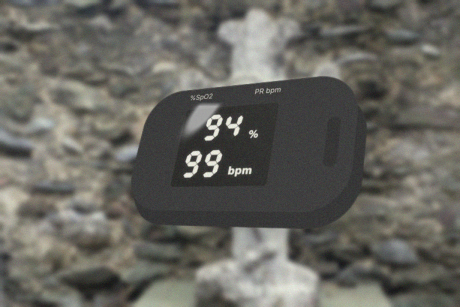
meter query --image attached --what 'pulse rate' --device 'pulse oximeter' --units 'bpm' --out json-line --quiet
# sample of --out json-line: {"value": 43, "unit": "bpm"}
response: {"value": 99, "unit": "bpm"}
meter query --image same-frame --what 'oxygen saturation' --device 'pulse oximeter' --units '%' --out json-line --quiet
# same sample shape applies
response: {"value": 94, "unit": "%"}
